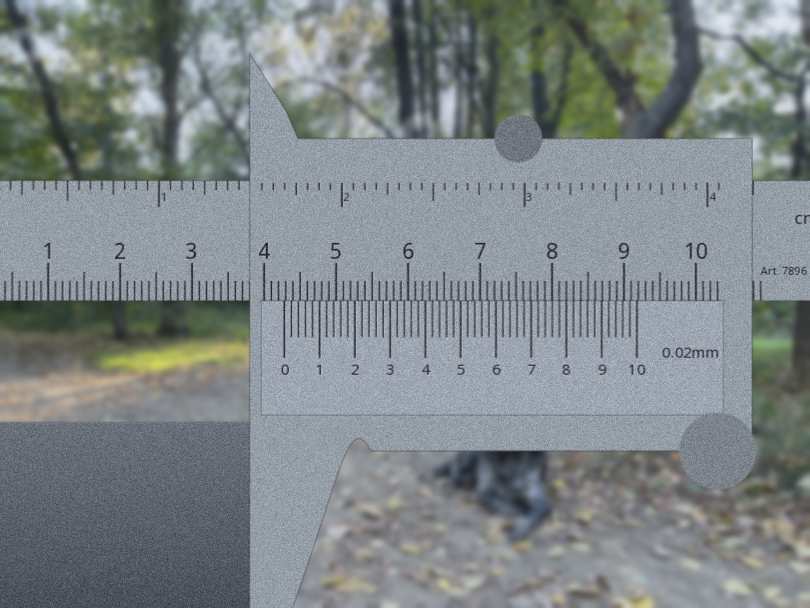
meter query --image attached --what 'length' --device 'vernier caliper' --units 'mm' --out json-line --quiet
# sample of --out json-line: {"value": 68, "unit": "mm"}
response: {"value": 42.8, "unit": "mm"}
